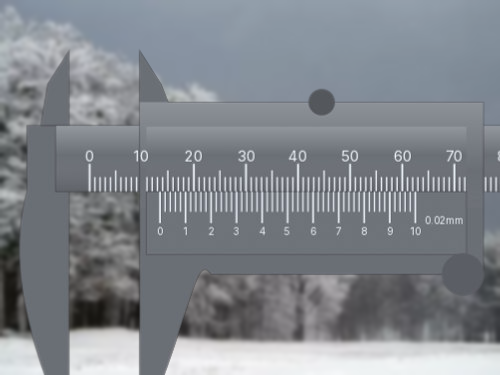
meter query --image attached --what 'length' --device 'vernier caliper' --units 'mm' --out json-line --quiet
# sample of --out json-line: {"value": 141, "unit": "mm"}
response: {"value": 13.5, "unit": "mm"}
